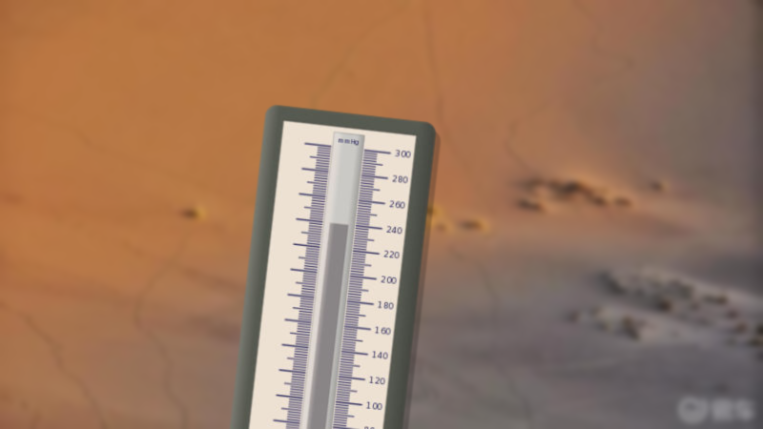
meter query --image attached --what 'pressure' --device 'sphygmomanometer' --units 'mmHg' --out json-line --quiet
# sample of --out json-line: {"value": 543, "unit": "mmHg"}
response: {"value": 240, "unit": "mmHg"}
